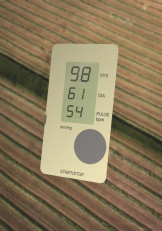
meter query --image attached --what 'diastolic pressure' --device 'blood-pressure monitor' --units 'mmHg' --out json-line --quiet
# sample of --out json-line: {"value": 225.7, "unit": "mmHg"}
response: {"value": 61, "unit": "mmHg"}
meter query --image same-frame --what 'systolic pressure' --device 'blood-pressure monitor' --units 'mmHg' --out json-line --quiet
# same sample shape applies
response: {"value": 98, "unit": "mmHg"}
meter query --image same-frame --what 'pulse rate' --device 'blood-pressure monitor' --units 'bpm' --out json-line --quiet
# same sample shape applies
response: {"value": 54, "unit": "bpm"}
